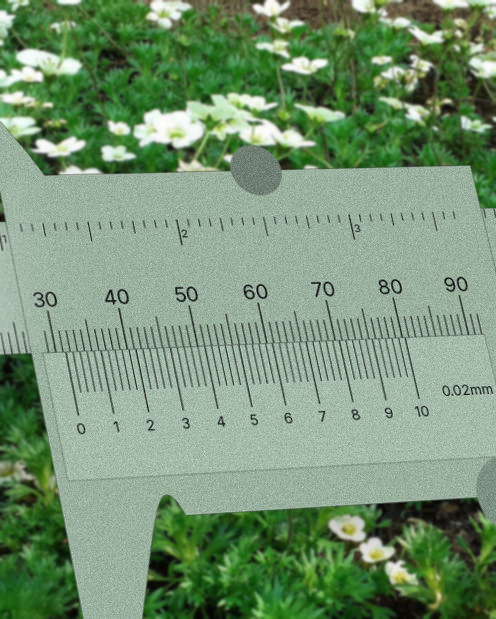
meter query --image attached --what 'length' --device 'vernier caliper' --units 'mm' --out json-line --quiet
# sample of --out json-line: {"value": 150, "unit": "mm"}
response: {"value": 31.4, "unit": "mm"}
